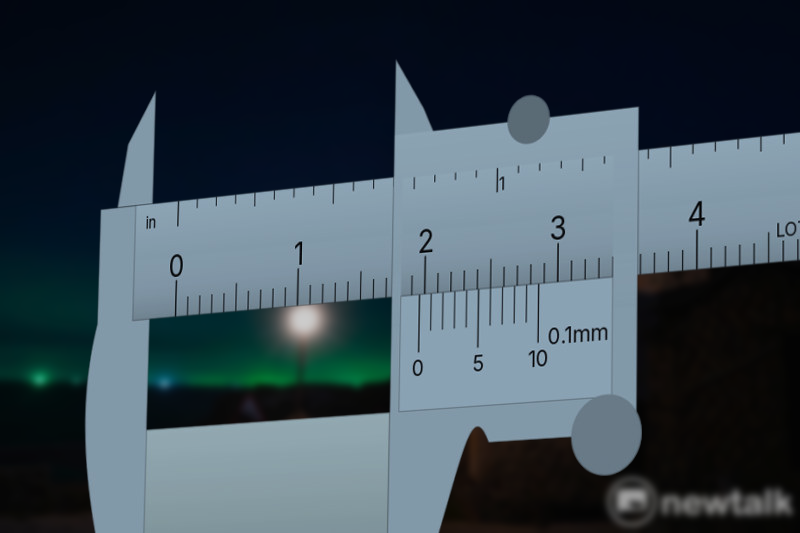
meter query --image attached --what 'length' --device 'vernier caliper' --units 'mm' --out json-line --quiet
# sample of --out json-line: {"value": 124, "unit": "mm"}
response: {"value": 19.6, "unit": "mm"}
